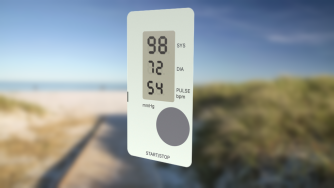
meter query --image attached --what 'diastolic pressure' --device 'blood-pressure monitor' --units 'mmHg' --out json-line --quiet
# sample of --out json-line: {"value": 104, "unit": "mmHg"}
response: {"value": 72, "unit": "mmHg"}
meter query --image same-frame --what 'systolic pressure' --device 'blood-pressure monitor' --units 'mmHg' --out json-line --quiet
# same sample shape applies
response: {"value": 98, "unit": "mmHg"}
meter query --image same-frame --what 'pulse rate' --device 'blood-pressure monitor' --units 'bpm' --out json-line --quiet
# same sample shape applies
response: {"value": 54, "unit": "bpm"}
